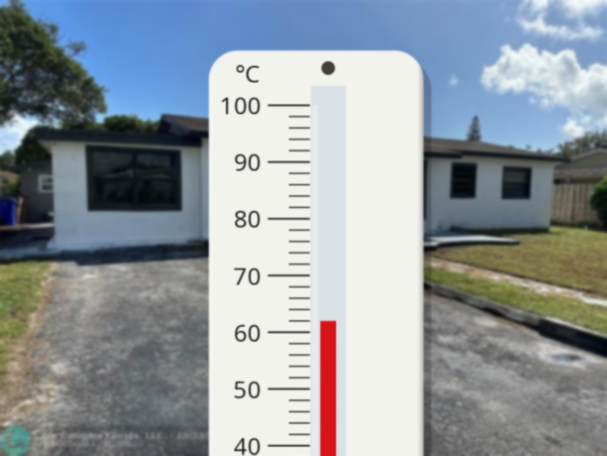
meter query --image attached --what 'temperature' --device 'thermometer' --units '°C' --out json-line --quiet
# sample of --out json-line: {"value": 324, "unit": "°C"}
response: {"value": 62, "unit": "°C"}
